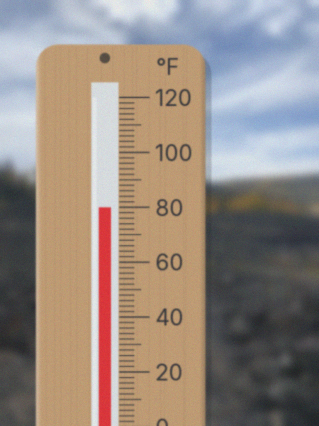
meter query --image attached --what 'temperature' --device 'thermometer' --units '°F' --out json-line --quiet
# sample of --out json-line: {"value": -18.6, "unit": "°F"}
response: {"value": 80, "unit": "°F"}
